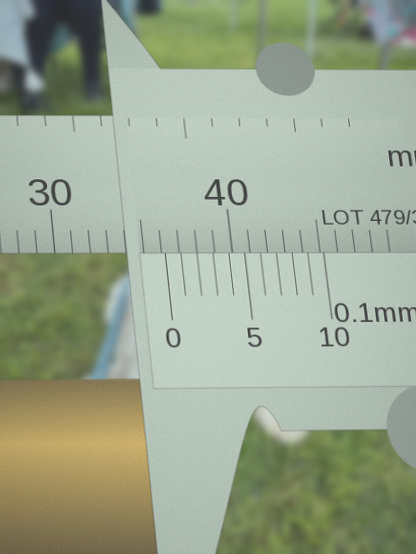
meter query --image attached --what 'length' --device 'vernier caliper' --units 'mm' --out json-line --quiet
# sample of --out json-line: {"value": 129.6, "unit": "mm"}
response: {"value": 36.2, "unit": "mm"}
